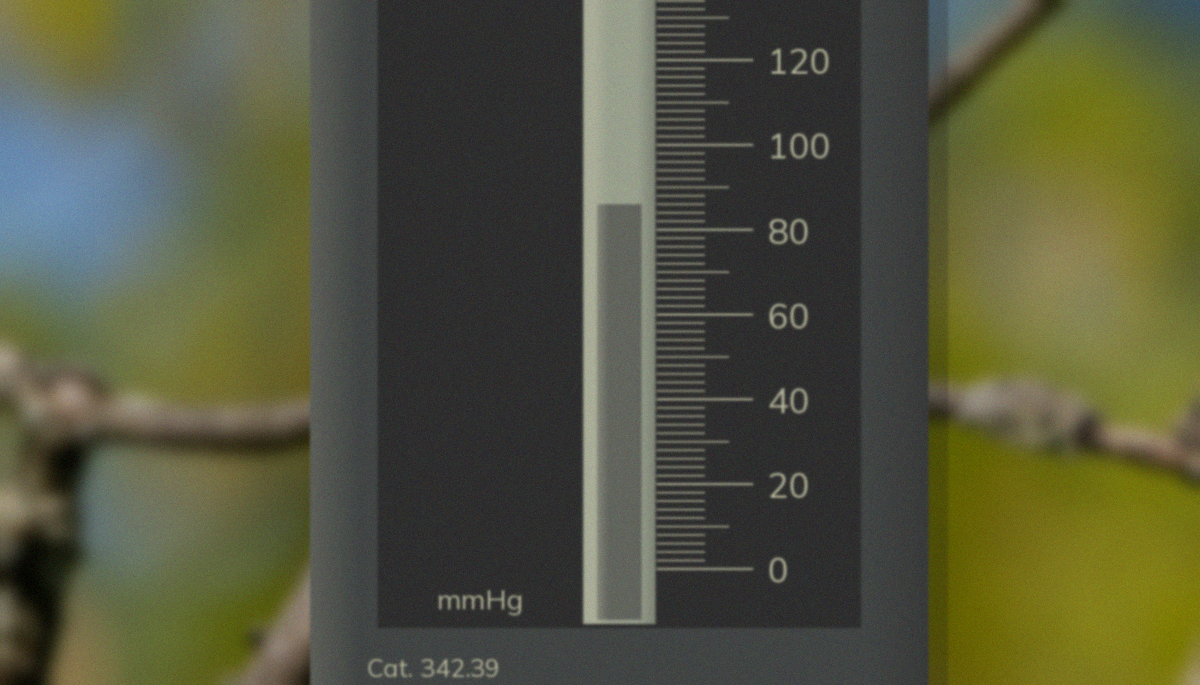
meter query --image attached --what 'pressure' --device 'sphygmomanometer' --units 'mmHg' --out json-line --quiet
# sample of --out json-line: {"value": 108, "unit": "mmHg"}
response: {"value": 86, "unit": "mmHg"}
